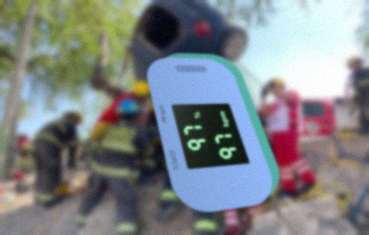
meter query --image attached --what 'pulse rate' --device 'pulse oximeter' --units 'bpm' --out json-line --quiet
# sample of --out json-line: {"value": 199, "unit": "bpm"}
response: {"value": 97, "unit": "bpm"}
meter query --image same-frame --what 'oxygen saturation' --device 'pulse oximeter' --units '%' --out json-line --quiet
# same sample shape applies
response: {"value": 97, "unit": "%"}
